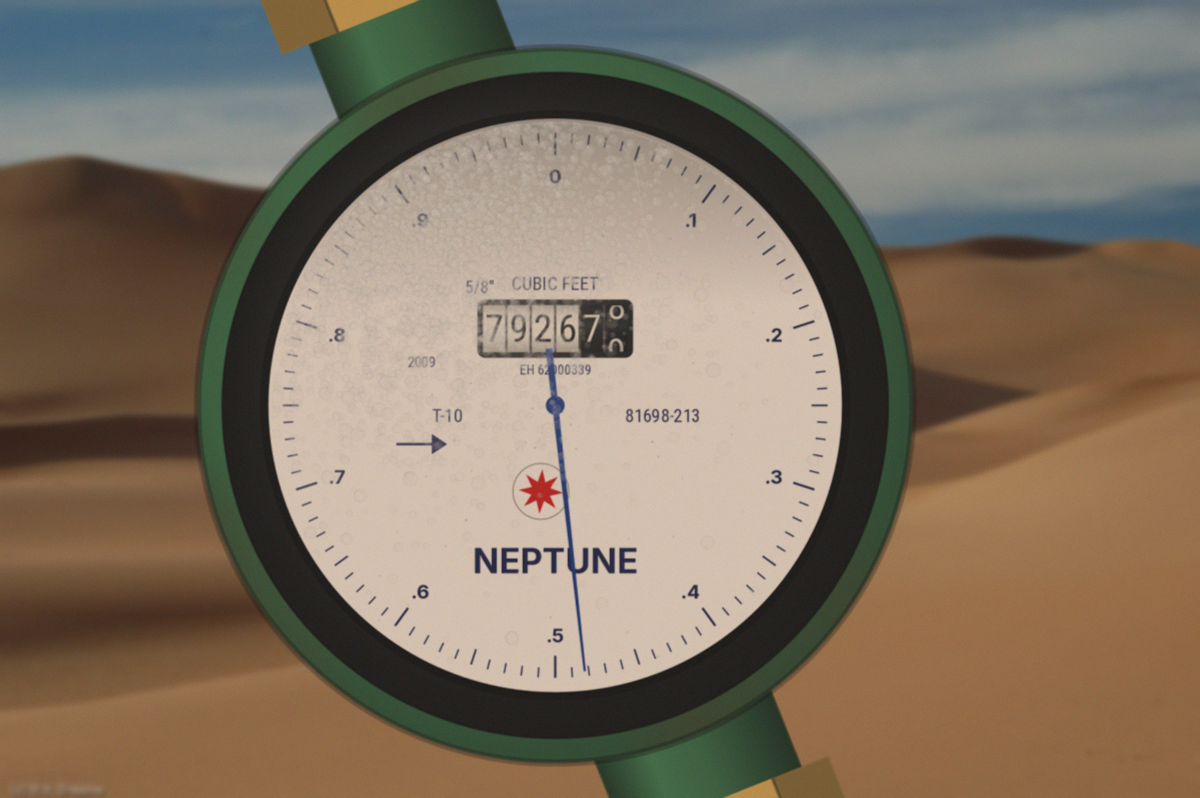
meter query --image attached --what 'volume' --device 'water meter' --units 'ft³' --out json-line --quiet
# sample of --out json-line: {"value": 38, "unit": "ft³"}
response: {"value": 792678.48, "unit": "ft³"}
